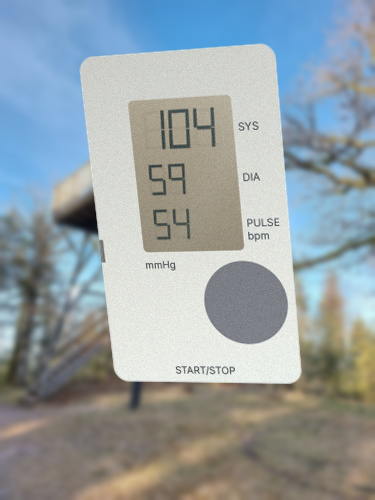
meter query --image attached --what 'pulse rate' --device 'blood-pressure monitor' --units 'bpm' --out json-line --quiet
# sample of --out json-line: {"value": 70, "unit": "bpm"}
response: {"value": 54, "unit": "bpm"}
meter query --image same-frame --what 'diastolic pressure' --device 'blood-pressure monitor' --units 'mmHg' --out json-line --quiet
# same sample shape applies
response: {"value": 59, "unit": "mmHg"}
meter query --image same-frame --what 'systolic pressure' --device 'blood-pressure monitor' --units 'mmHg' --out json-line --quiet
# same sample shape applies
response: {"value": 104, "unit": "mmHg"}
